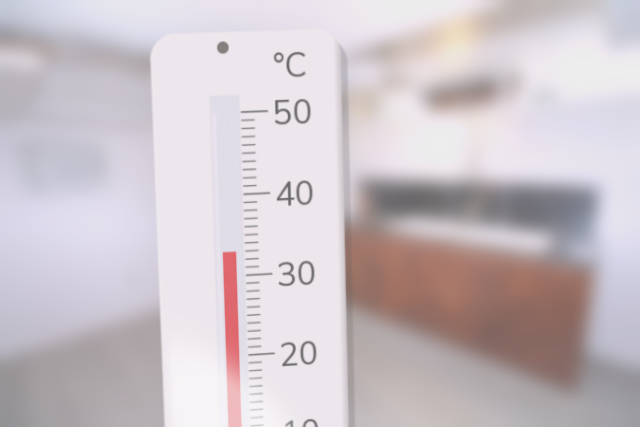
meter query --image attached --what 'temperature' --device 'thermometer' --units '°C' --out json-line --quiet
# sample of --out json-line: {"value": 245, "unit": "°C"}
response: {"value": 33, "unit": "°C"}
